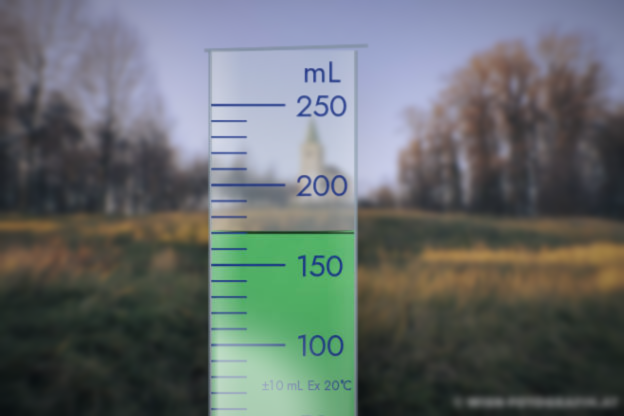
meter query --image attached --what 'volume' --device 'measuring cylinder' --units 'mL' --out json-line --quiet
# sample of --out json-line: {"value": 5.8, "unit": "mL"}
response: {"value": 170, "unit": "mL"}
